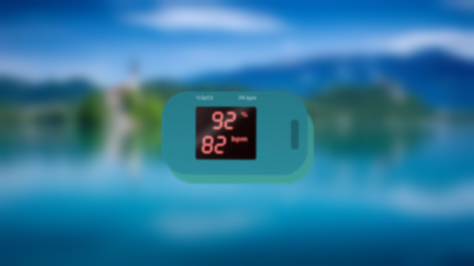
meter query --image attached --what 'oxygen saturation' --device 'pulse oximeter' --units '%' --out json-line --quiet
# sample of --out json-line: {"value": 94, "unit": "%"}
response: {"value": 92, "unit": "%"}
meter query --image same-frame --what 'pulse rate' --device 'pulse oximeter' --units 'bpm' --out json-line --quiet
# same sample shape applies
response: {"value": 82, "unit": "bpm"}
